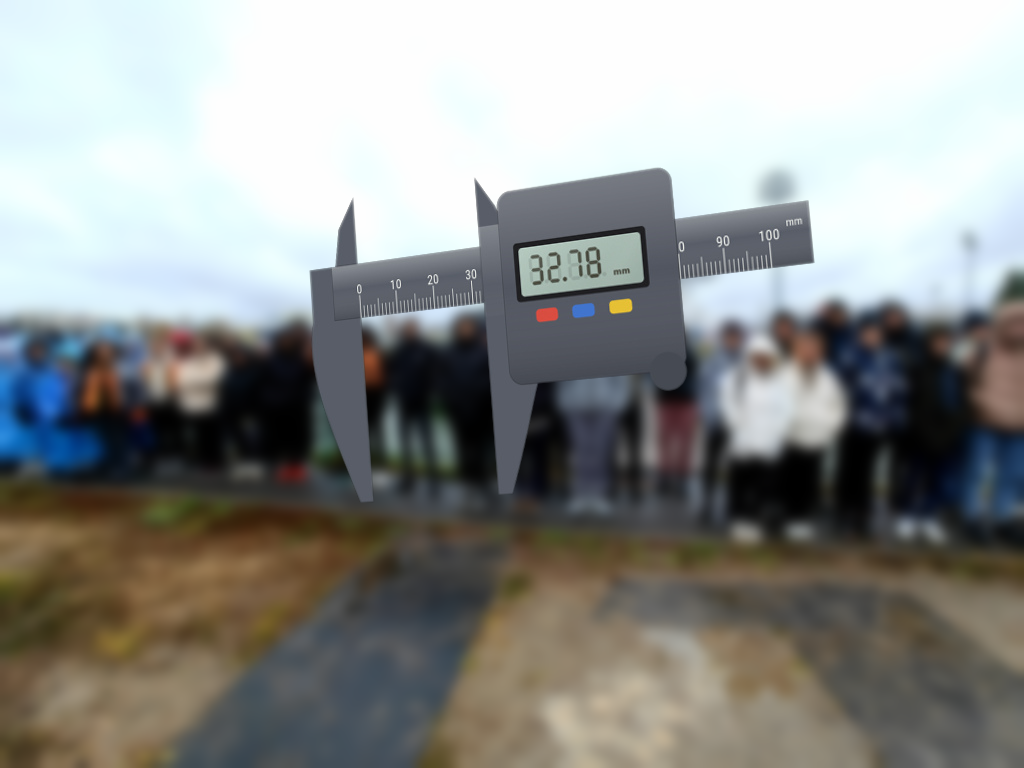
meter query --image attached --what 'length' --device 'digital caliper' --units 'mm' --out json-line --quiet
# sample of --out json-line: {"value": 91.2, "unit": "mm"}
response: {"value": 32.78, "unit": "mm"}
